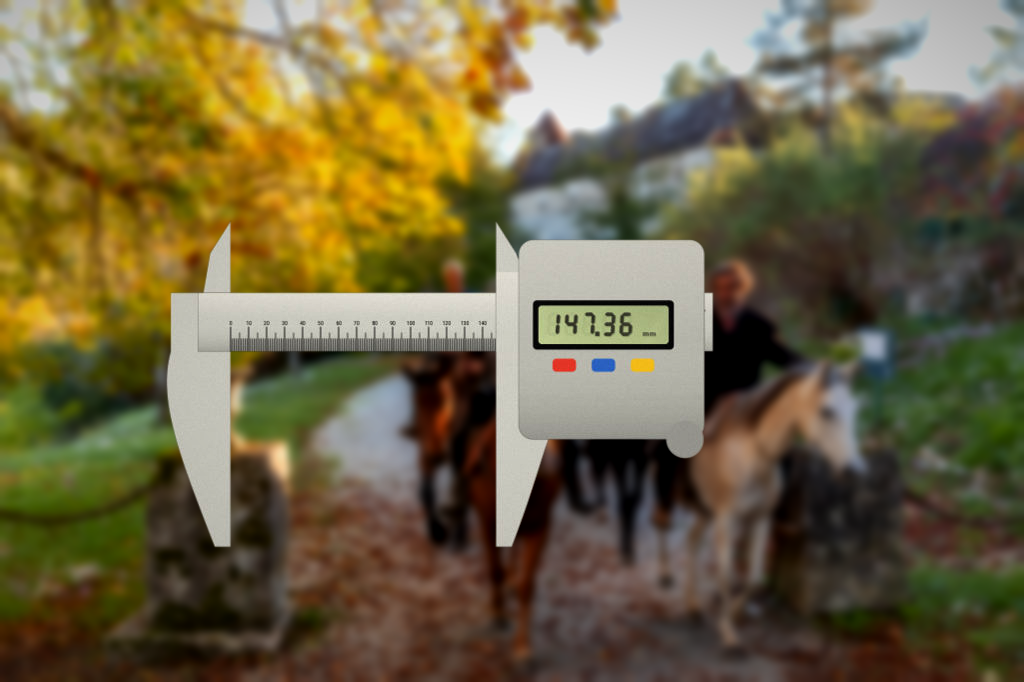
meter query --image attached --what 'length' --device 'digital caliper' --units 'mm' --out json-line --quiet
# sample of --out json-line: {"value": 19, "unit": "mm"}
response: {"value": 147.36, "unit": "mm"}
